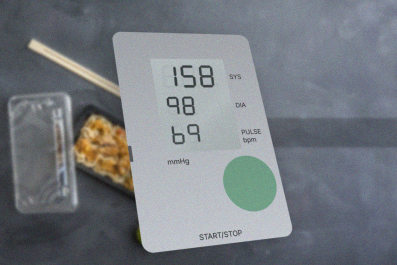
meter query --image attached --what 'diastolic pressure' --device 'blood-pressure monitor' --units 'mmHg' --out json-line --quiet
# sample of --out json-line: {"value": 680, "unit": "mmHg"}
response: {"value": 98, "unit": "mmHg"}
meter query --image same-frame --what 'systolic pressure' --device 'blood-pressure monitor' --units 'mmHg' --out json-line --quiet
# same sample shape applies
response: {"value": 158, "unit": "mmHg"}
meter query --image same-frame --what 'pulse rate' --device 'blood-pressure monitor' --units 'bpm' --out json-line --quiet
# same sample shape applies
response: {"value": 69, "unit": "bpm"}
